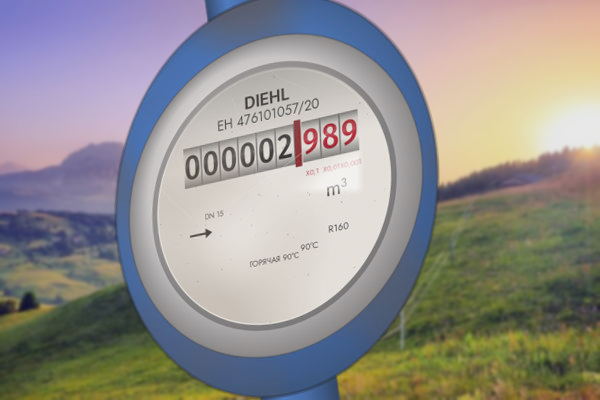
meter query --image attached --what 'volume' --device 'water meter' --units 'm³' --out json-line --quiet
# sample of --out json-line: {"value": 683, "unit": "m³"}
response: {"value": 2.989, "unit": "m³"}
